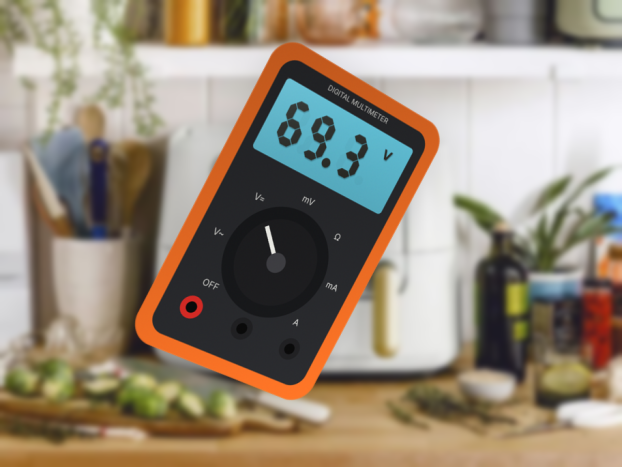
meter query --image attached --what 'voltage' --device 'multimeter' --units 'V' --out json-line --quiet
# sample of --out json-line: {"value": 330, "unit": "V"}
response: {"value": 69.3, "unit": "V"}
